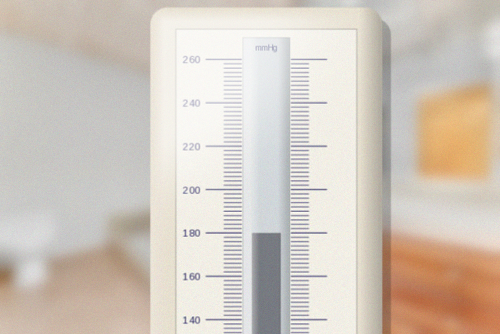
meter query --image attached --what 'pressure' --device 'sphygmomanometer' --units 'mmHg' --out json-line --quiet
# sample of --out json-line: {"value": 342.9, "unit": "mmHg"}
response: {"value": 180, "unit": "mmHg"}
